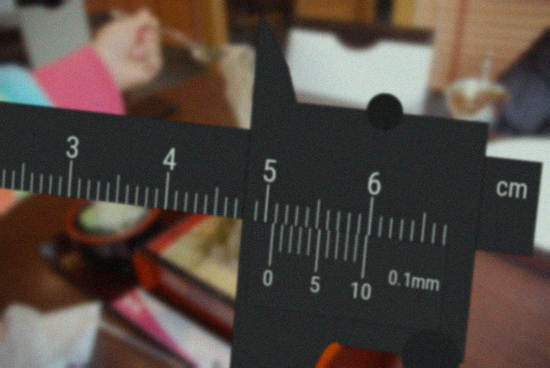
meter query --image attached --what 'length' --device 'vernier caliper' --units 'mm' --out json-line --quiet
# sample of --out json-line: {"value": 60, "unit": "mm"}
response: {"value": 50.8, "unit": "mm"}
